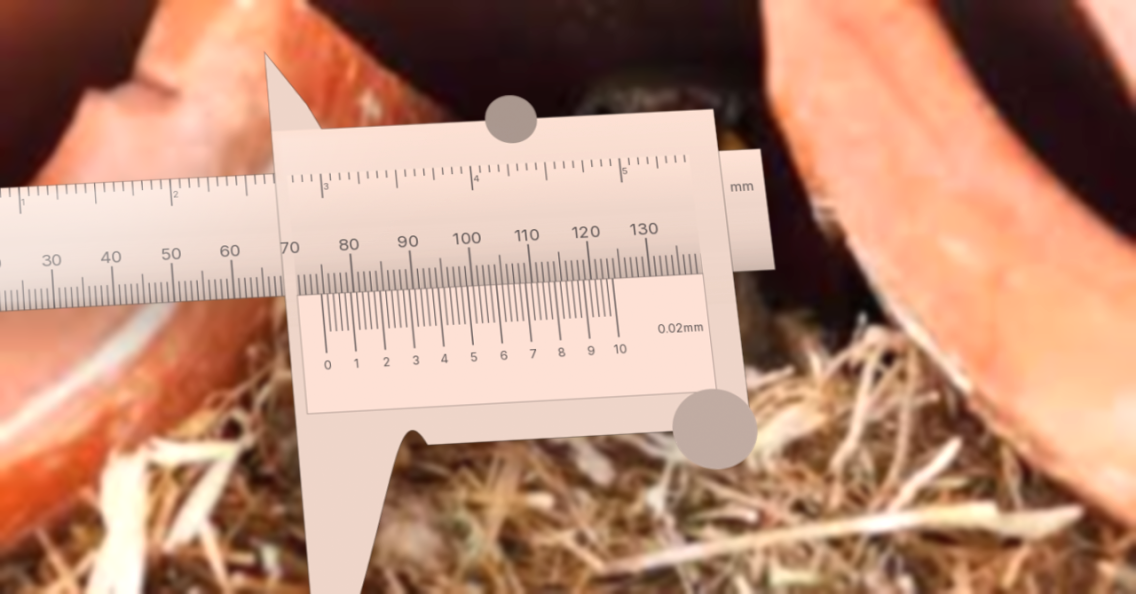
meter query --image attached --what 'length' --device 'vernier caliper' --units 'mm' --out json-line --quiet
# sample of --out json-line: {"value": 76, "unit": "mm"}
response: {"value": 74.6, "unit": "mm"}
